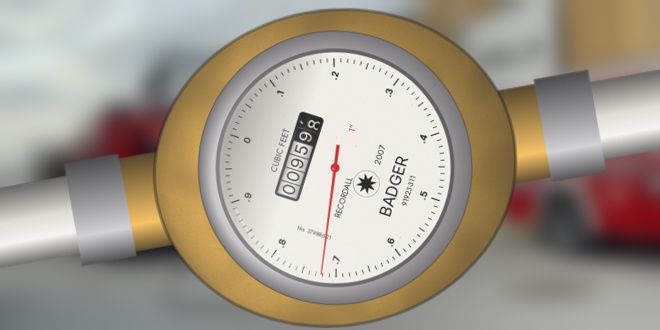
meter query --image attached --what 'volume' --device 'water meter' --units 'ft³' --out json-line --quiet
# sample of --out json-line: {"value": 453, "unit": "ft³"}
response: {"value": 9597.72, "unit": "ft³"}
